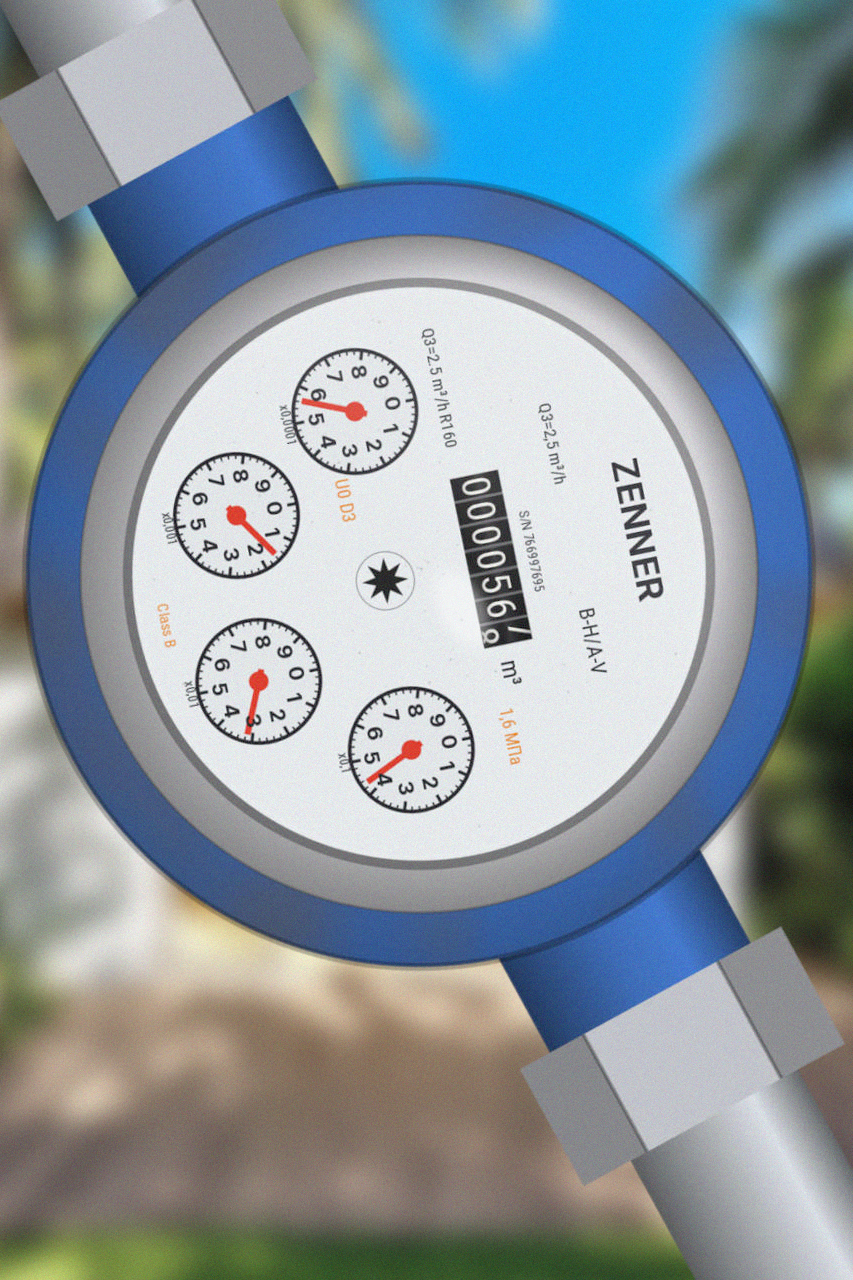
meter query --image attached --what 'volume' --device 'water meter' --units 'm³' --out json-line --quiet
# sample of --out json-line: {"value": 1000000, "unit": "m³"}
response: {"value": 567.4315, "unit": "m³"}
